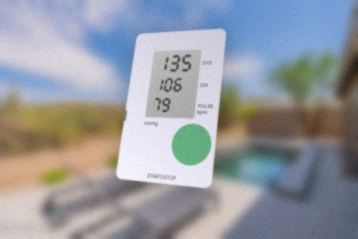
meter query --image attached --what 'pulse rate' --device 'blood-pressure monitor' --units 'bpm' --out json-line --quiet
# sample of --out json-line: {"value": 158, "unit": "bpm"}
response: {"value": 79, "unit": "bpm"}
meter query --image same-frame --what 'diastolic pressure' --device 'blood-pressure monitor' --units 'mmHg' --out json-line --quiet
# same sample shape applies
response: {"value": 106, "unit": "mmHg"}
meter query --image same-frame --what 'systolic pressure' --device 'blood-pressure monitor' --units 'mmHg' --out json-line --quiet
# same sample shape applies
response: {"value": 135, "unit": "mmHg"}
